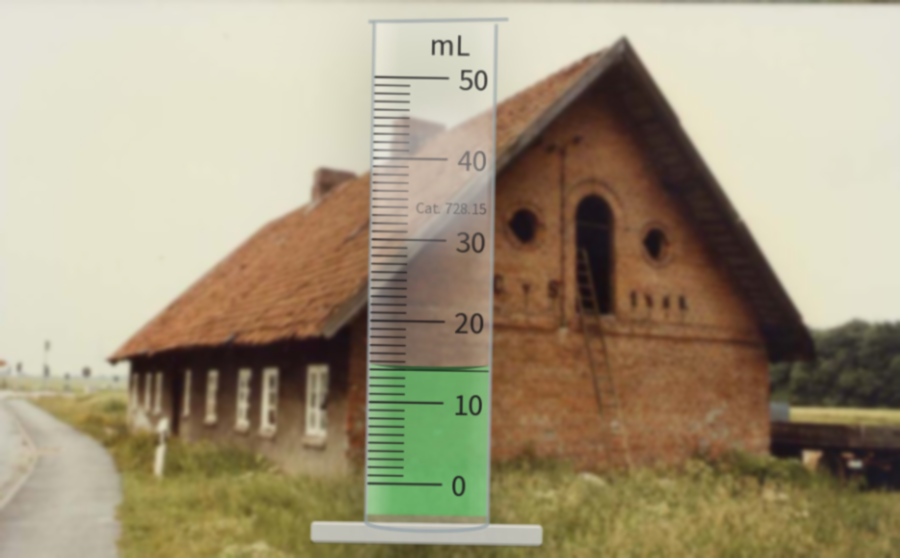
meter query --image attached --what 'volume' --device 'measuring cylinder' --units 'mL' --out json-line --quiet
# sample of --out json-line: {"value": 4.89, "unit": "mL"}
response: {"value": 14, "unit": "mL"}
